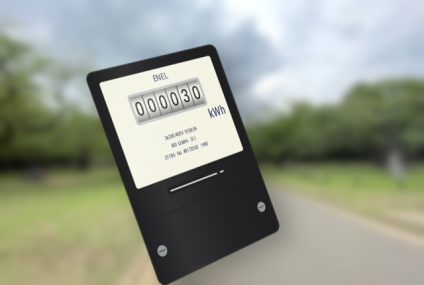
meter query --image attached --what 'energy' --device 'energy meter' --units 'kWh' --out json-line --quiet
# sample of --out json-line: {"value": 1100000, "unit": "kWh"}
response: {"value": 30, "unit": "kWh"}
